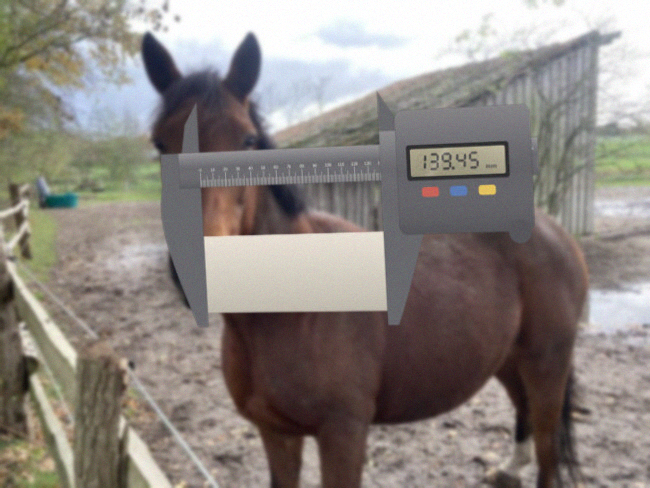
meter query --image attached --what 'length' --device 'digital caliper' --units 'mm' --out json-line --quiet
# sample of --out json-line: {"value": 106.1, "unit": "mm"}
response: {"value": 139.45, "unit": "mm"}
